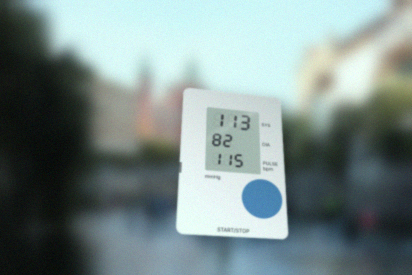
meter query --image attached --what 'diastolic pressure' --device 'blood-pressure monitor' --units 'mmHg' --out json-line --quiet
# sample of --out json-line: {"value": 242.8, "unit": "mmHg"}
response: {"value": 82, "unit": "mmHg"}
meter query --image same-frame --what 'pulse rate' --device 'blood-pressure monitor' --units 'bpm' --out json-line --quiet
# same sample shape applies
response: {"value": 115, "unit": "bpm"}
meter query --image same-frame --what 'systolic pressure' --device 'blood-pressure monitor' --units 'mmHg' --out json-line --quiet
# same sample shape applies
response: {"value": 113, "unit": "mmHg"}
